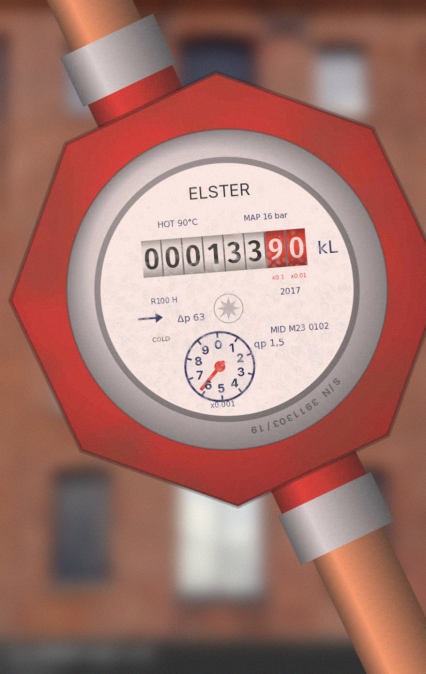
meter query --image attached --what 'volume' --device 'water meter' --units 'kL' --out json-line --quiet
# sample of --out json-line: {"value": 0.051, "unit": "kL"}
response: {"value": 133.906, "unit": "kL"}
